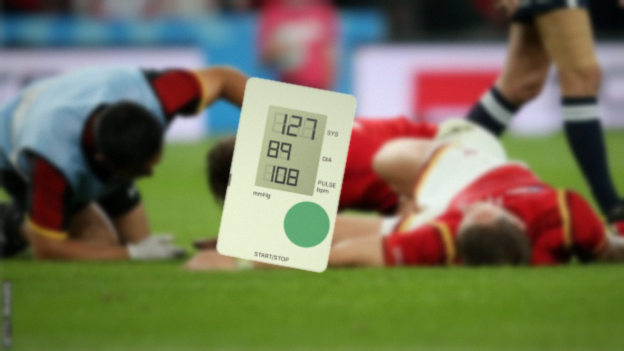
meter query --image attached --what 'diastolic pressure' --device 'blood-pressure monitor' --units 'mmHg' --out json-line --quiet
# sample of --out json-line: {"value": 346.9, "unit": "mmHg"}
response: {"value": 89, "unit": "mmHg"}
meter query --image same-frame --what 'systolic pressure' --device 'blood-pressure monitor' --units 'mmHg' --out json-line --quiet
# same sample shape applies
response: {"value": 127, "unit": "mmHg"}
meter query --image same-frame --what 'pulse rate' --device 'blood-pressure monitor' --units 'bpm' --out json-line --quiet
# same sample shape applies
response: {"value": 108, "unit": "bpm"}
